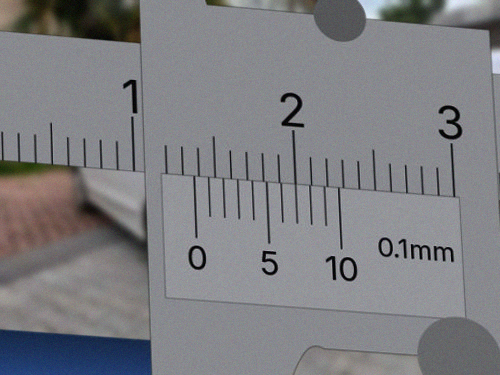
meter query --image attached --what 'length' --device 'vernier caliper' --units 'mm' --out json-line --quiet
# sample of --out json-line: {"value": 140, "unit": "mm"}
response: {"value": 13.7, "unit": "mm"}
